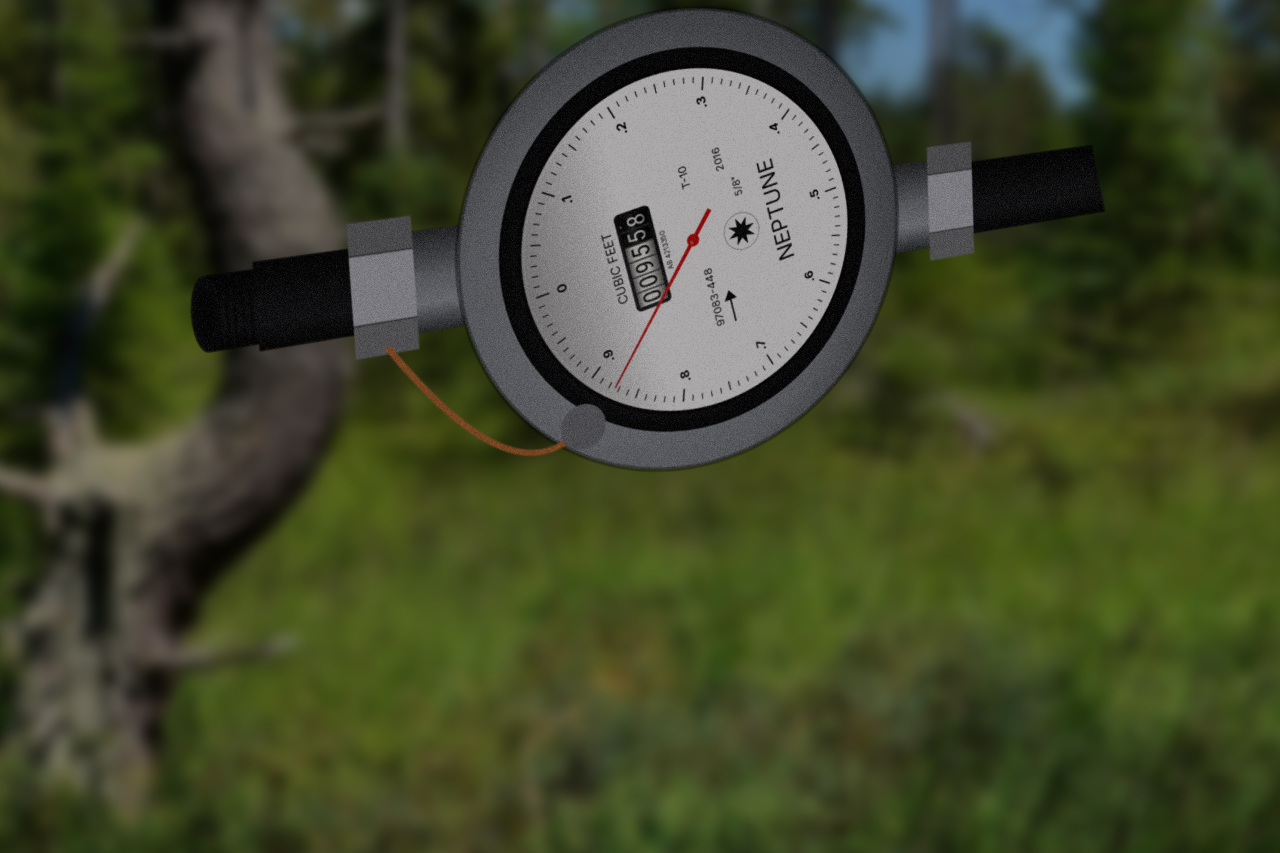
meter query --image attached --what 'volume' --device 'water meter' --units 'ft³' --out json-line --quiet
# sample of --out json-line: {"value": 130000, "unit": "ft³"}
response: {"value": 9557.87, "unit": "ft³"}
